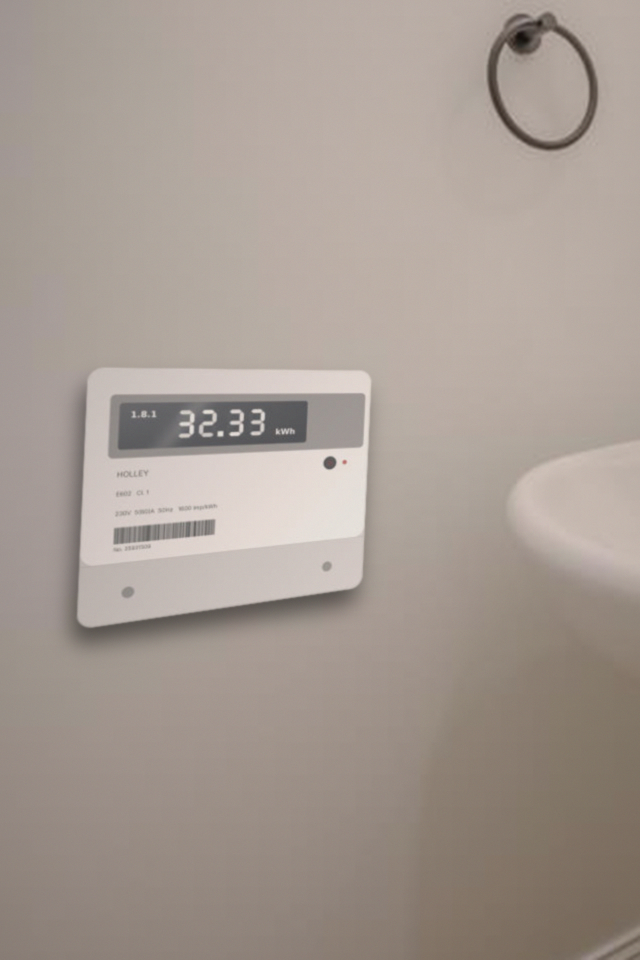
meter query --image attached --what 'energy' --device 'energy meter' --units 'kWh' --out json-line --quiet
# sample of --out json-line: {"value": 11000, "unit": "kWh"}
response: {"value": 32.33, "unit": "kWh"}
